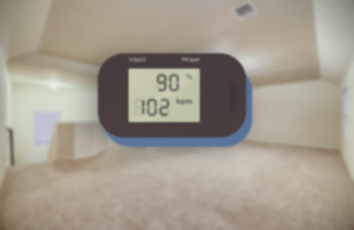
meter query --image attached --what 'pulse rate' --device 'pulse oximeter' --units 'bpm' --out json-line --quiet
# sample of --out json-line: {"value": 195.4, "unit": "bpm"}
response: {"value": 102, "unit": "bpm"}
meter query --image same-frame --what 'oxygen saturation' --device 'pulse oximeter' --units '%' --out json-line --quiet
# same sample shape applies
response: {"value": 90, "unit": "%"}
